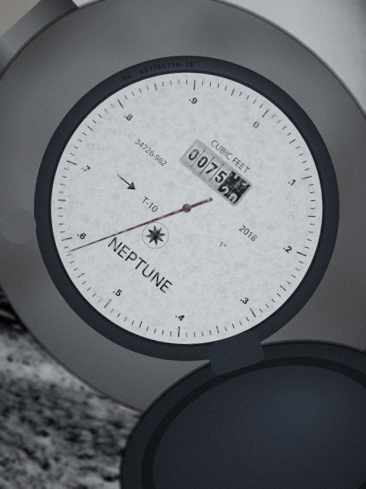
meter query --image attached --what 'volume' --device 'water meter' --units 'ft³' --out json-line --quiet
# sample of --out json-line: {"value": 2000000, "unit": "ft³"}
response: {"value": 7519.58, "unit": "ft³"}
